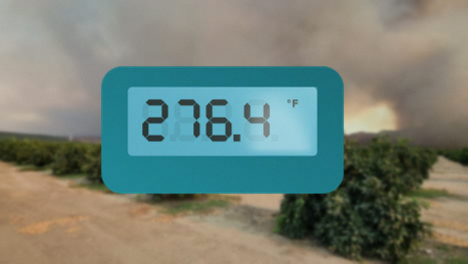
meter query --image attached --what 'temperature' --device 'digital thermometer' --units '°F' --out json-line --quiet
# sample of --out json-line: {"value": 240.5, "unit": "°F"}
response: {"value": 276.4, "unit": "°F"}
